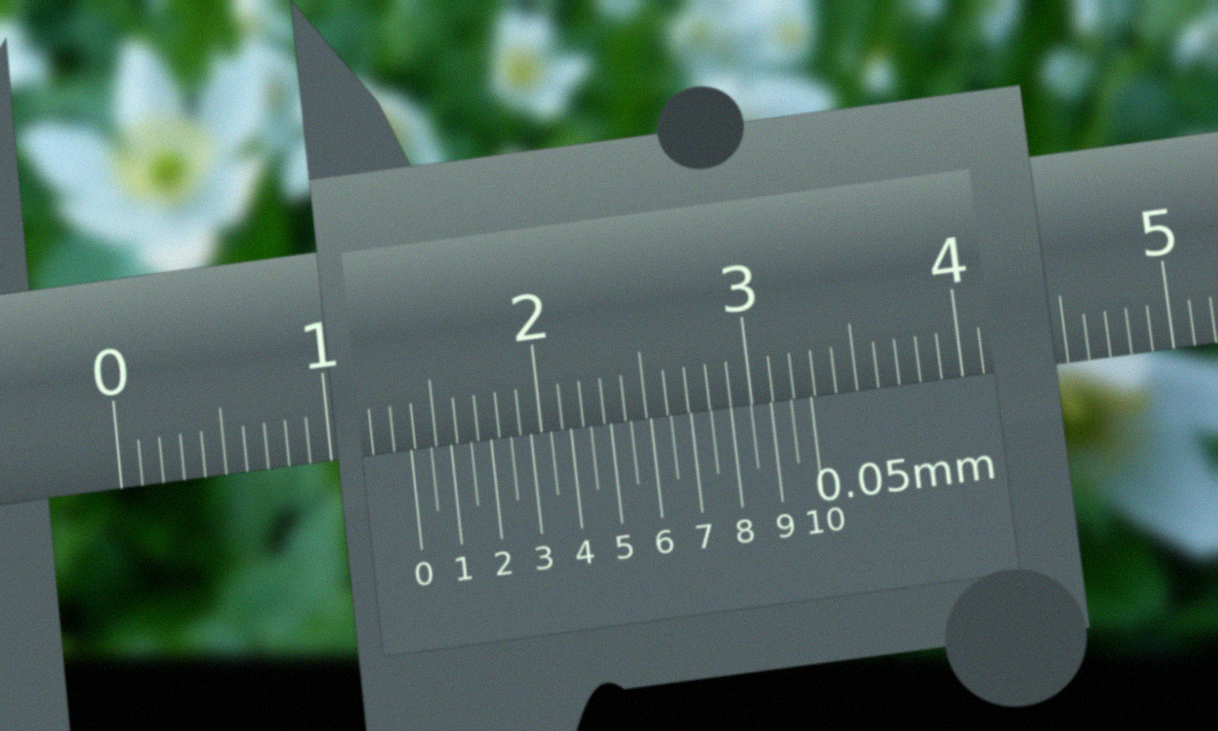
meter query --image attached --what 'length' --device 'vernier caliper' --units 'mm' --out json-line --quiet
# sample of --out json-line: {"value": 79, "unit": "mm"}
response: {"value": 13.8, "unit": "mm"}
